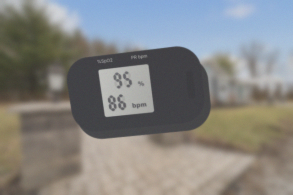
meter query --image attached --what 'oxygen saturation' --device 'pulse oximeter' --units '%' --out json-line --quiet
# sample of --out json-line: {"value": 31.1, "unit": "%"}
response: {"value": 95, "unit": "%"}
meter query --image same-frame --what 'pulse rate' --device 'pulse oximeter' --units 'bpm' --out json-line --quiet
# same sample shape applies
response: {"value": 86, "unit": "bpm"}
